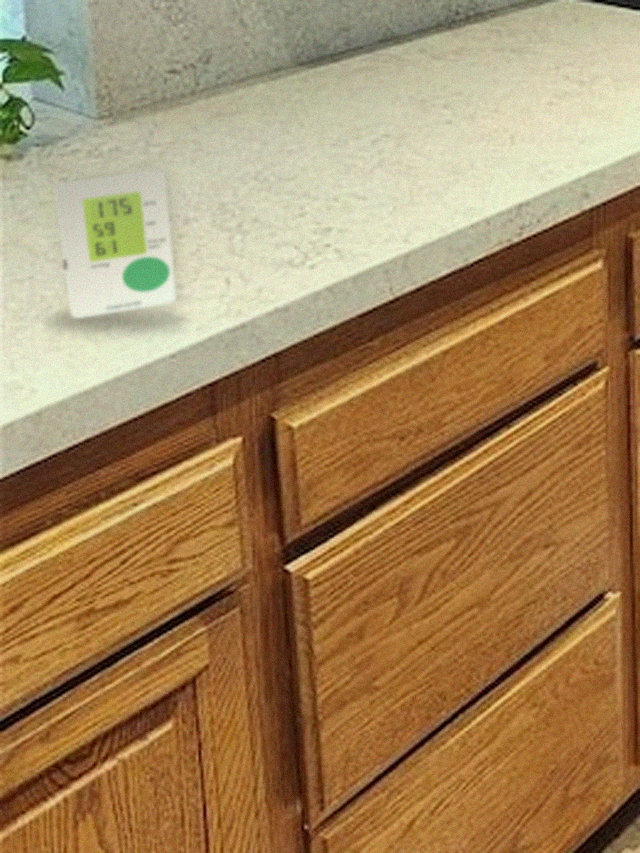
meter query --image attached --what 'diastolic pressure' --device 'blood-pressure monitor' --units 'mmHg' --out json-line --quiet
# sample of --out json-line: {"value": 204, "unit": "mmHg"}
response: {"value": 59, "unit": "mmHg"}
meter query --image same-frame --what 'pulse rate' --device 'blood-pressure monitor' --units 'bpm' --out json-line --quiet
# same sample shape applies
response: {"value": 61, "unit": "bpm"}
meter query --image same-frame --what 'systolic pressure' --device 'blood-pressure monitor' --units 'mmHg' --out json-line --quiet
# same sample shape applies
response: {"value": 175, "unit": "mmHg"}
